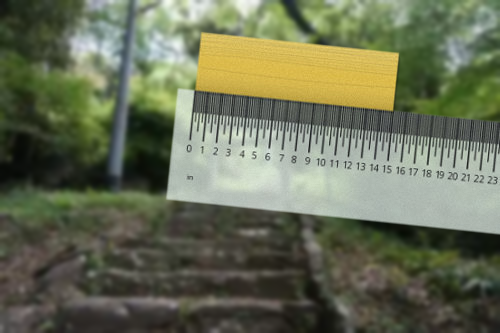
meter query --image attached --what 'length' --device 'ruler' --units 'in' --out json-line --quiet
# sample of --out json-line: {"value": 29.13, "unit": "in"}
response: {"value": 15, "unit": "in"}
